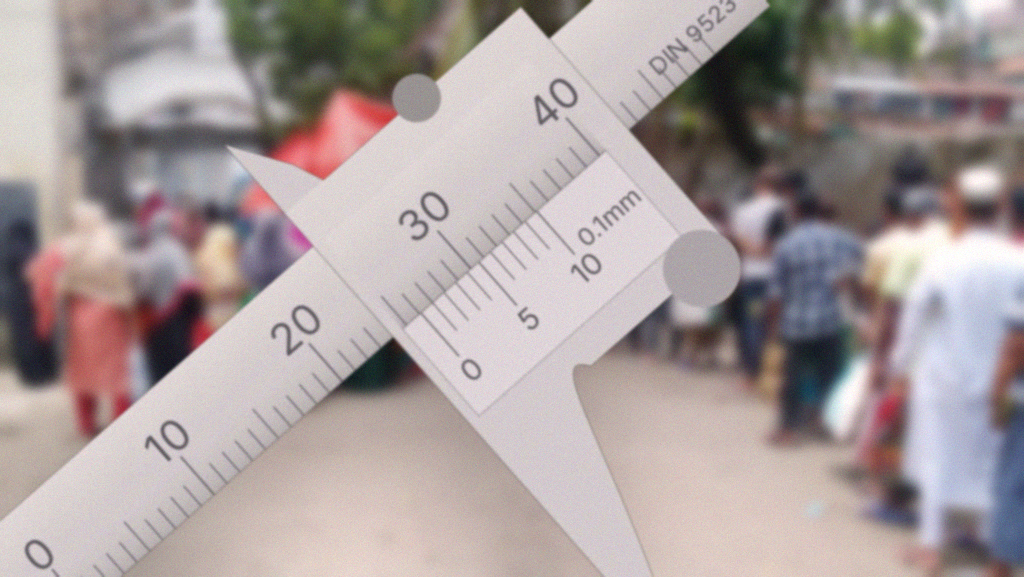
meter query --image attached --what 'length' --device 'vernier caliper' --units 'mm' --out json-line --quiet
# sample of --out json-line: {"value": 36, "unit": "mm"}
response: {"value": 26.1, "unit": "mm"}
